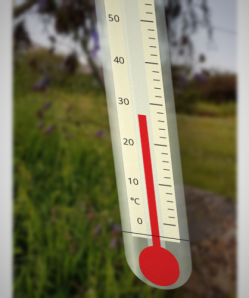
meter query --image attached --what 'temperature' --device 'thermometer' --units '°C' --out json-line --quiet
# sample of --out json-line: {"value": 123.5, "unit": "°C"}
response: {"value": 27, "unit": "°C"}
